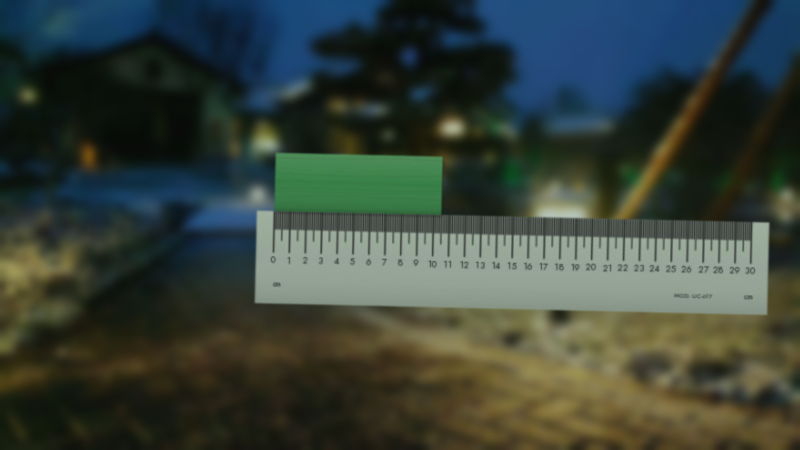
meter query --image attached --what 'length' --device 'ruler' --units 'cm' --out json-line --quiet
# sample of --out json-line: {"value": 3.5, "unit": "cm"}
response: {"value": 10.5, "unit": "cm"}
